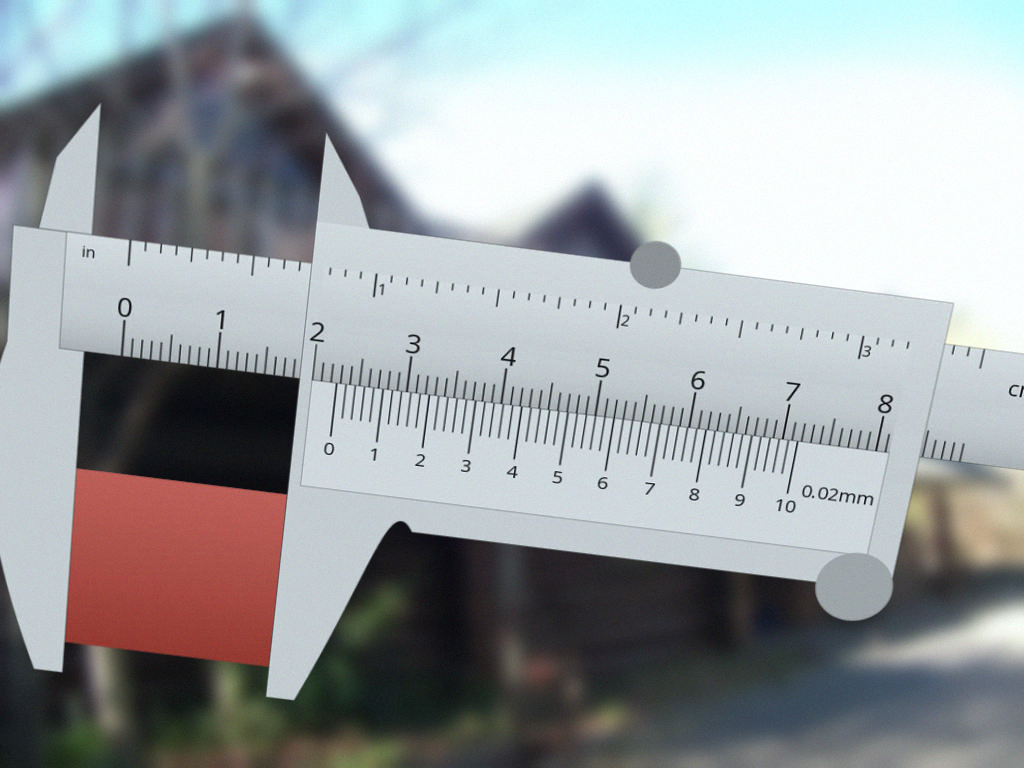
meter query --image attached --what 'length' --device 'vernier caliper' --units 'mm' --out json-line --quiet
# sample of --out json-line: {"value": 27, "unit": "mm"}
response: {"value": 22.6, "unit": "mm"}
